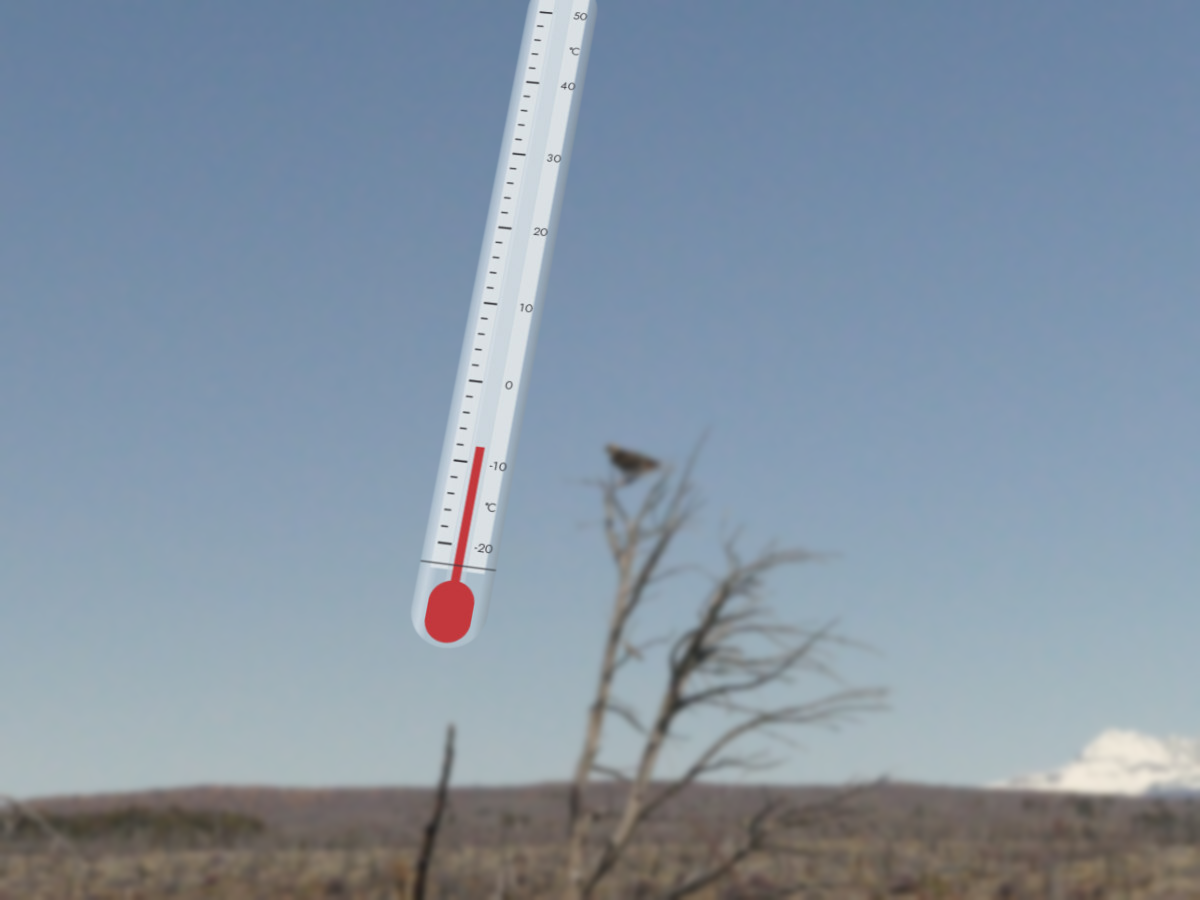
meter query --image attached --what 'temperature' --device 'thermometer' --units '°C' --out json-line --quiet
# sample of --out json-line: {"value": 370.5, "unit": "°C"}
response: {"value": -8, "unit": "°C"}
